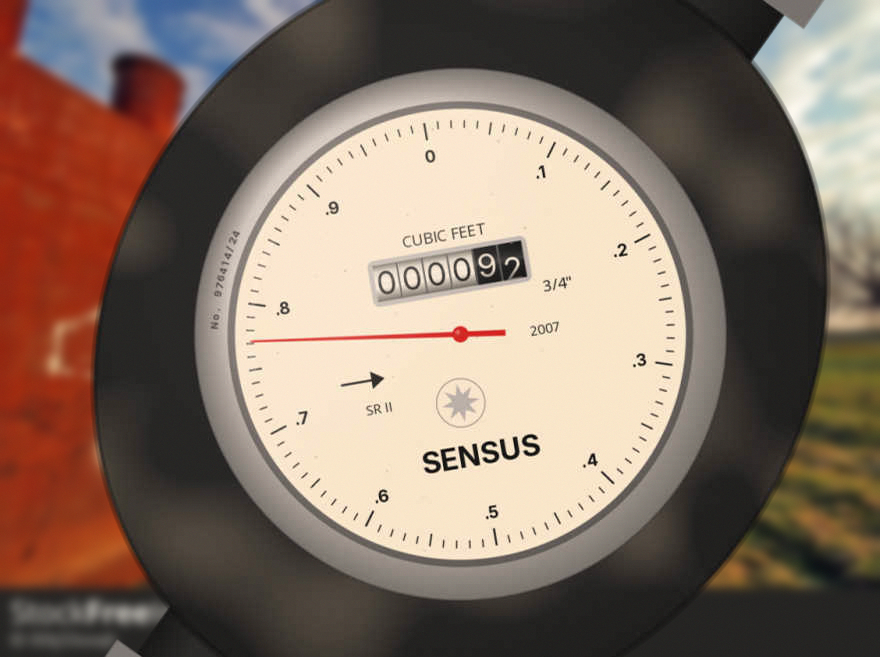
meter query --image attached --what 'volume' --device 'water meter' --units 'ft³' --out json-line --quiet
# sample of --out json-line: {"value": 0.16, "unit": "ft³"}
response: {"value": 91.77, "unit": "ft³"}
